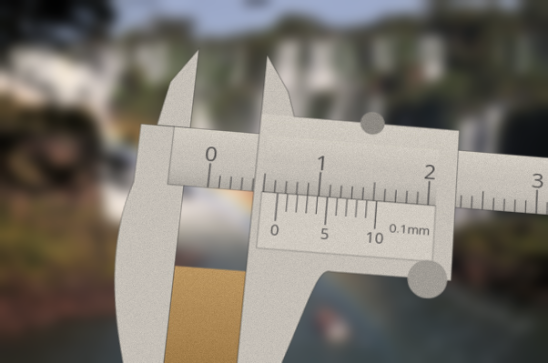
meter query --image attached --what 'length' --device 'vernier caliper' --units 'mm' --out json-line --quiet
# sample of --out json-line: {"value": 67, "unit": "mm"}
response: {"value": 6.3, "unit": "mm"}
